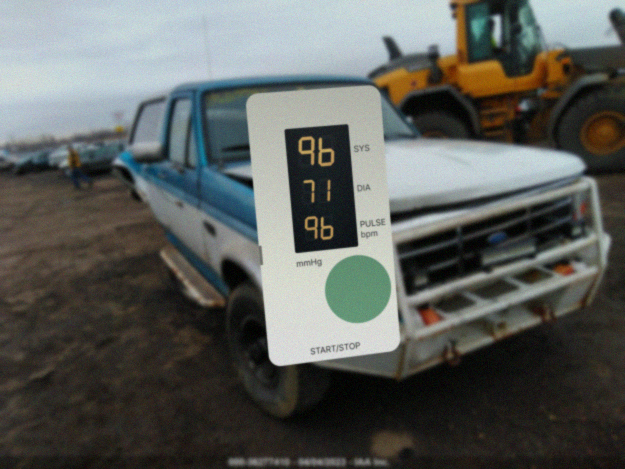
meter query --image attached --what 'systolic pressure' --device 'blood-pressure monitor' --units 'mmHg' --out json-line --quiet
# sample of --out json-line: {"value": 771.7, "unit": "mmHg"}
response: {"value": 96, "unit": "mmHg"}
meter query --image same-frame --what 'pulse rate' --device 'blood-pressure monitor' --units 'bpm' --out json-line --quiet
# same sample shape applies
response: {"value": 96, "unit": "bpm"}
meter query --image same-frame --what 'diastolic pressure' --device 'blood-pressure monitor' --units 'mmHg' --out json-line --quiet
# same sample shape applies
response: {"value": 71, "unit": "mmHg"}
